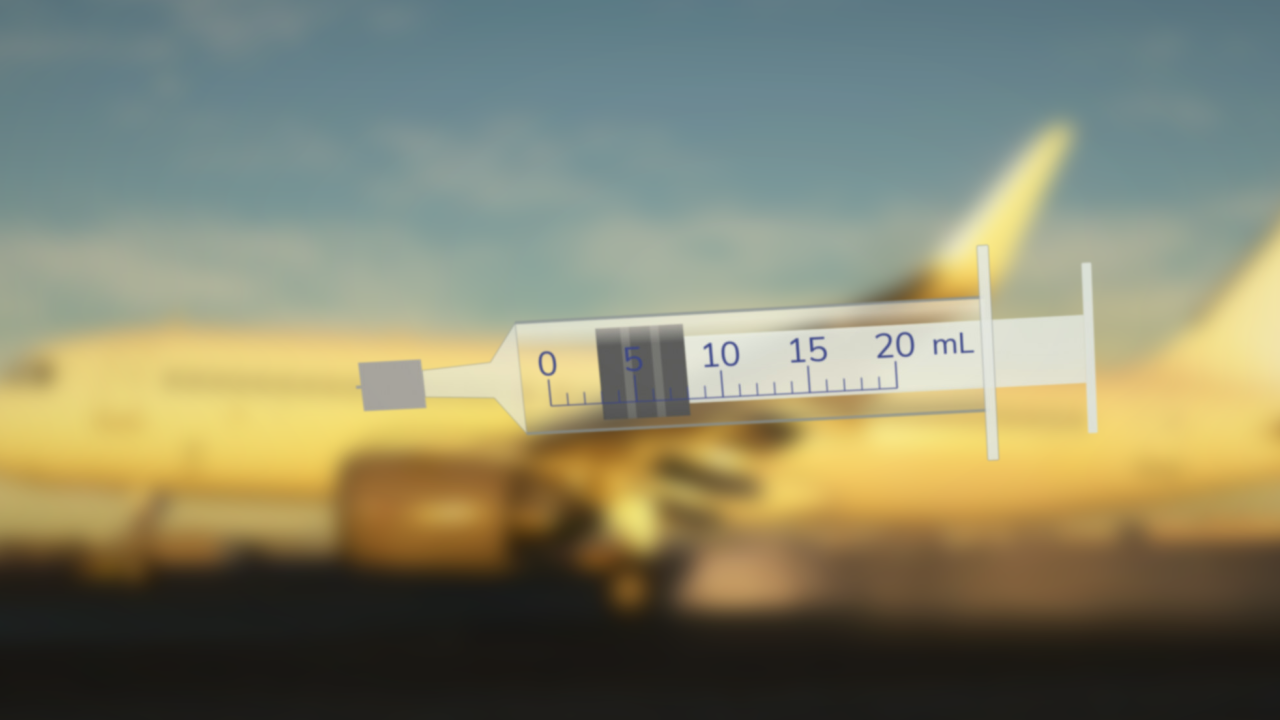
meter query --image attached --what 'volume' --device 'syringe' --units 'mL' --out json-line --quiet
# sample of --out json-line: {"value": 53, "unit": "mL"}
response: {"value": 3, "unit": "mL"}
